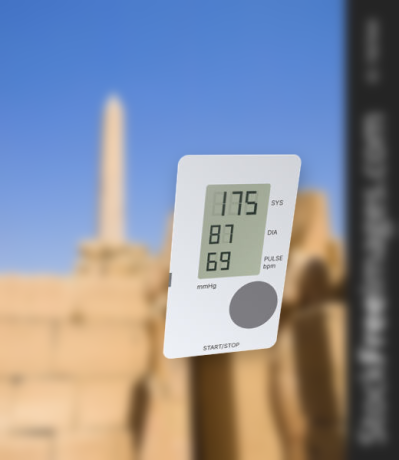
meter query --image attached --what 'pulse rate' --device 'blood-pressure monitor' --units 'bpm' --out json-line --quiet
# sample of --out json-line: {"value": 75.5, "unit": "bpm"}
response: {"value": 69, "unit": "bpm"}
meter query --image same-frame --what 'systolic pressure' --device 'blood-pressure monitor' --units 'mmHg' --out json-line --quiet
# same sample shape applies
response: {"value": 175, "unit": "mmHg"}
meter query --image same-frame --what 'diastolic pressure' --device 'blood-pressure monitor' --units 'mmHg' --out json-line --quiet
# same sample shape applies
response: {"value": 87, "unit": "mmHg"}
